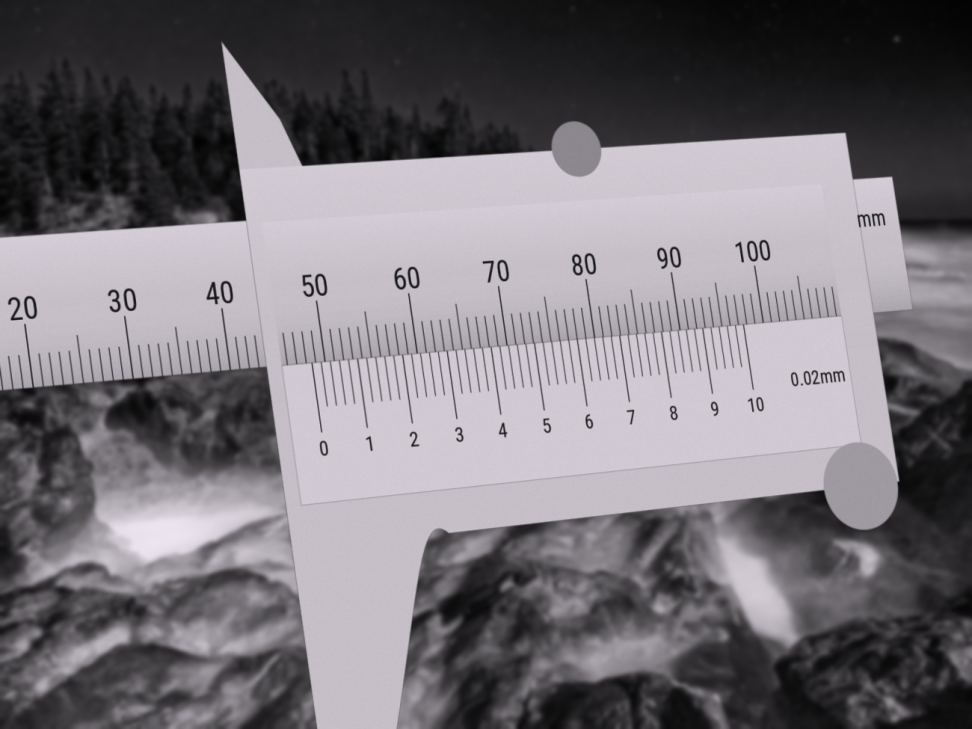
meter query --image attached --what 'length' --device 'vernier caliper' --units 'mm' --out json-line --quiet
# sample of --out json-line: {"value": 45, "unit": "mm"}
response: {"value": 48.6, "unit": "mm"}
